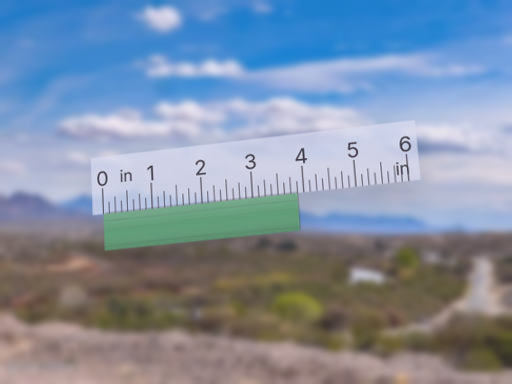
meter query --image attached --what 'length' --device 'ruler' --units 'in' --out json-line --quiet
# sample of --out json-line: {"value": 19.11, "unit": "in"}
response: {"value": 3.875, "unit": "in"}
